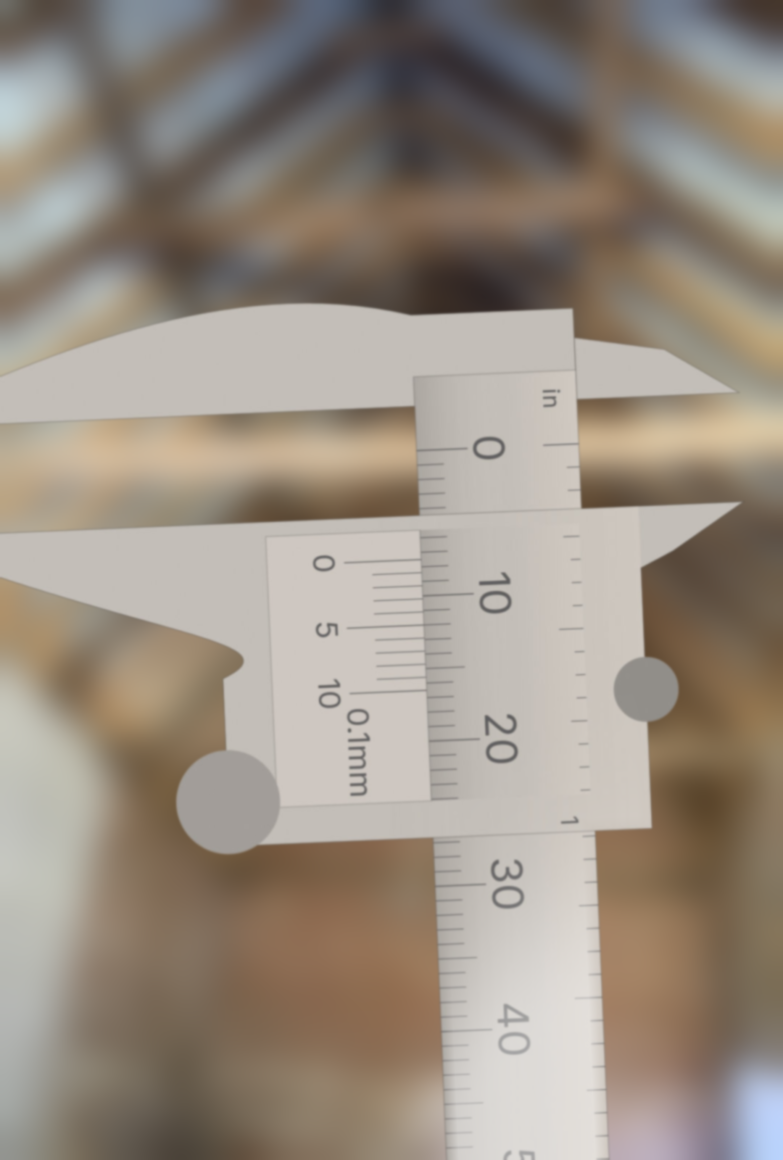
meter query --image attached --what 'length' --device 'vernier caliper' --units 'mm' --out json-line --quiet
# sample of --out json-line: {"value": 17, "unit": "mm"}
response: {"value": 7.5, "unit": "mm"}
